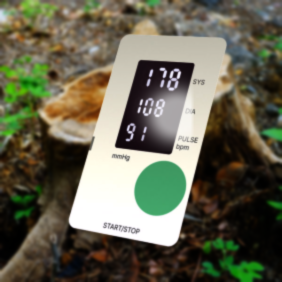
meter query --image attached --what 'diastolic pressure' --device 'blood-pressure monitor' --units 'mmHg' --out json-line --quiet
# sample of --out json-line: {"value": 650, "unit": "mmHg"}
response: {"value": 108, "unit": "mmHg"}
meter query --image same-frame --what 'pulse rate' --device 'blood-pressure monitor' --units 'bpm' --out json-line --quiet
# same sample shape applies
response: {"value": 91, "unit": "bpm"}
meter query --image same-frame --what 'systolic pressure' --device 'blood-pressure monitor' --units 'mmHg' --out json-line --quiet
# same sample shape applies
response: {"value": 178, "unit": "mmHg"}
